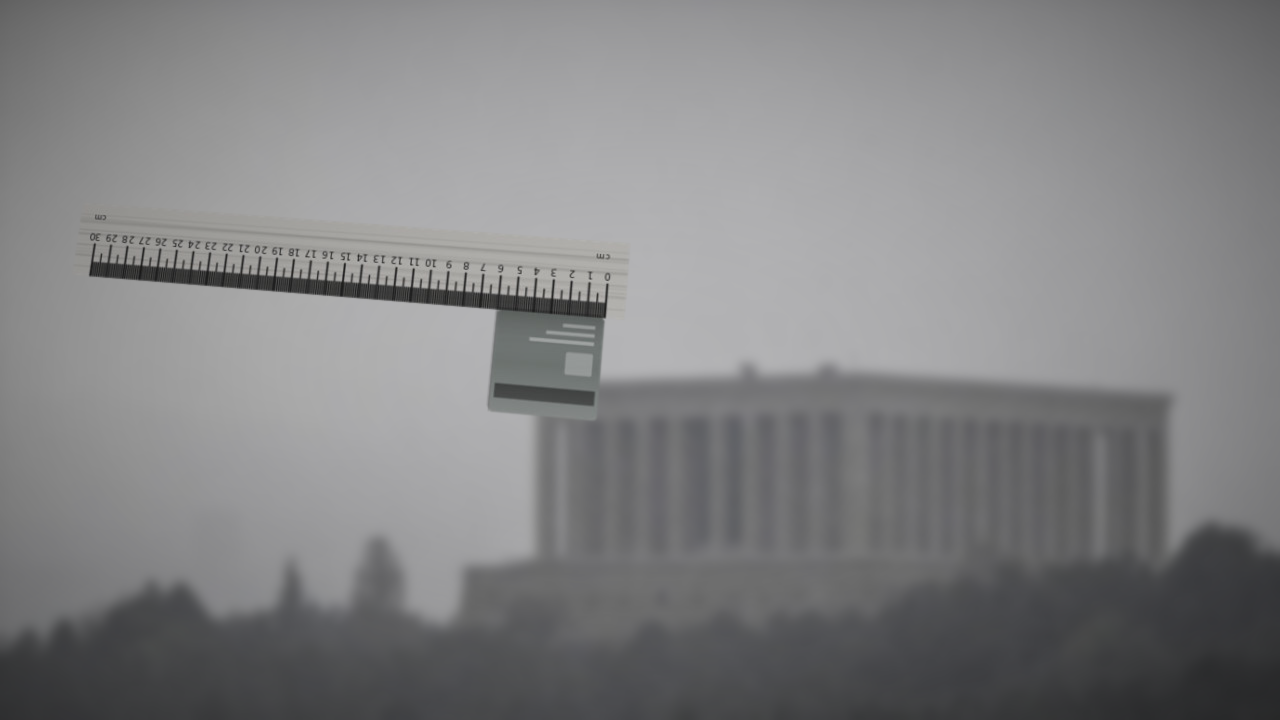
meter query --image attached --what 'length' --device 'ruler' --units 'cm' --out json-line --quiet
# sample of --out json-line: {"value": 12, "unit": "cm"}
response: {"value": 6, "unit": "cm"}
